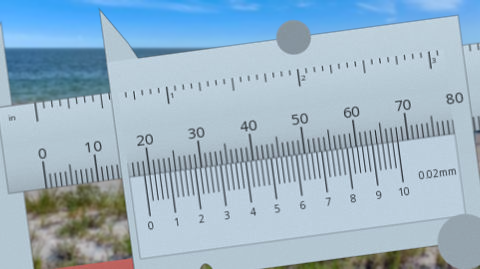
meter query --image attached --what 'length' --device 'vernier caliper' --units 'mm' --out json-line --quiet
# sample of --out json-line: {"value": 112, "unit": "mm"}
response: {"value": 19.0, "unit": "mm"}
